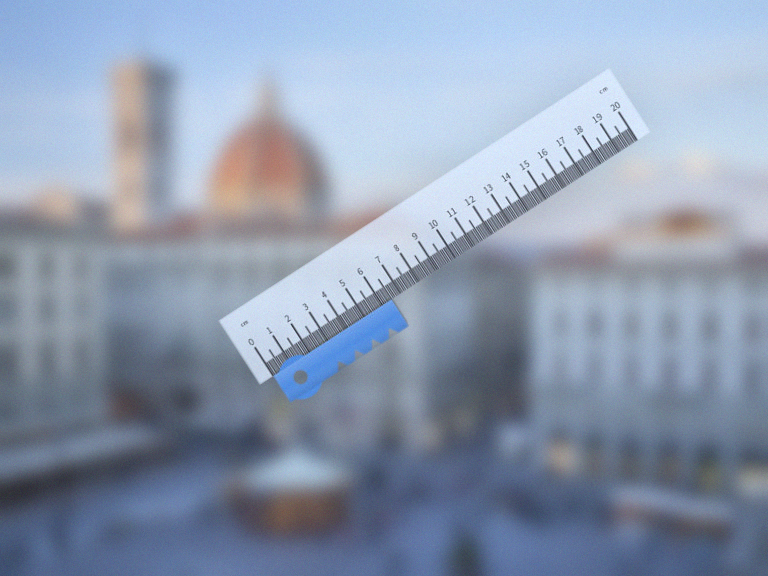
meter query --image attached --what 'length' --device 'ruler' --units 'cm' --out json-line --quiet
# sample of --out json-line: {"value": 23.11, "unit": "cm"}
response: {"value": 6.5, "unit": "cm"}
